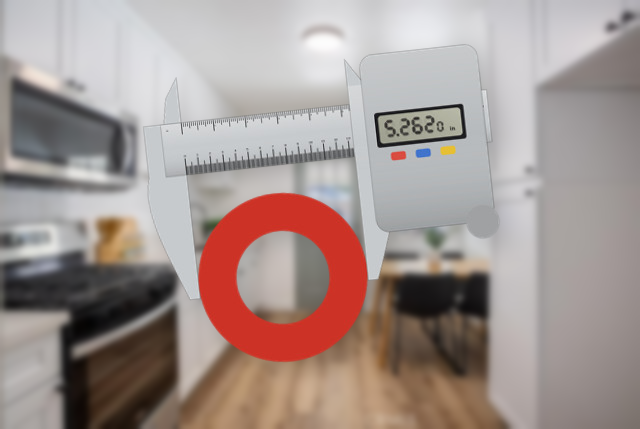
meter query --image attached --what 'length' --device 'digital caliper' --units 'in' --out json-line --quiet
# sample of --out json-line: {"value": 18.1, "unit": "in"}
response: {"value": 5.2620, "unit": "in"}
